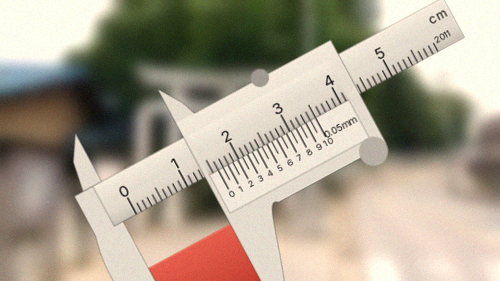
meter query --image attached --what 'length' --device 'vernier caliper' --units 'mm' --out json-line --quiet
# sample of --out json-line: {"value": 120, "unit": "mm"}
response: {"value": 16.0, "unit": "mm"}
